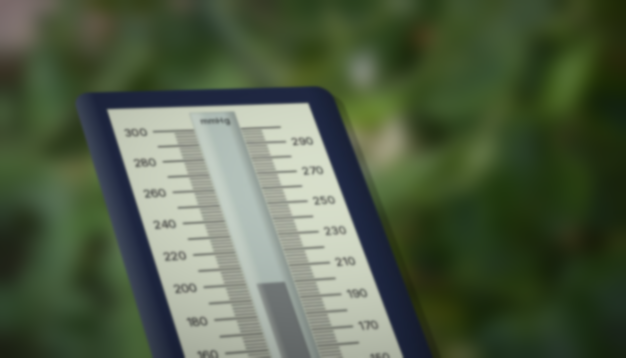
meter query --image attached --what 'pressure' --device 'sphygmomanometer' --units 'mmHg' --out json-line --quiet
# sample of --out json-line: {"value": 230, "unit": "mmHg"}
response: {"value": 200, "unit": "mmHg"}
